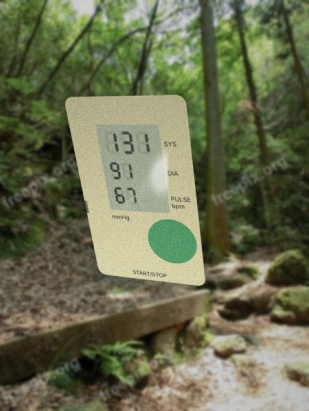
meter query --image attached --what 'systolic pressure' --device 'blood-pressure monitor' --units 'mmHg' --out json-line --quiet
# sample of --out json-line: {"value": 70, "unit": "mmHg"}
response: {"value": 131, "unit": "mmHg"}
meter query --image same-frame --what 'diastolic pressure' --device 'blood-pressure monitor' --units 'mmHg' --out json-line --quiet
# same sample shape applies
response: {"value": 91, "unit": "mmHg"}
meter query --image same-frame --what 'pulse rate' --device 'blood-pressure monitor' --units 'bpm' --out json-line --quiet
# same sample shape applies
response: {"value": 67, "unit": "bpm"}
